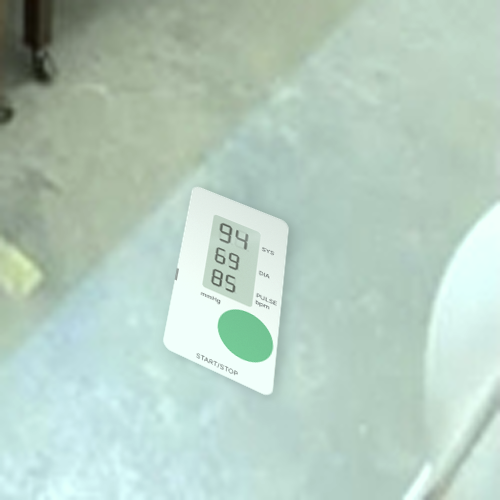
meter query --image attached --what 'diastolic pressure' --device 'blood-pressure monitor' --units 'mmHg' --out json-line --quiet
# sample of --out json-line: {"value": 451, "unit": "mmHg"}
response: {"value": 69, "unit": "mmHg"}
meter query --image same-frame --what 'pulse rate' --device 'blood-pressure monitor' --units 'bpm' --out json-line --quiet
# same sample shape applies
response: {"value": 85, "unit": "bpm"}
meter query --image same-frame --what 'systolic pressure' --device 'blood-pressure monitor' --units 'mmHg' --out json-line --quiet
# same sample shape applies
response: {"value": 94, "unit": "mmHg"}
